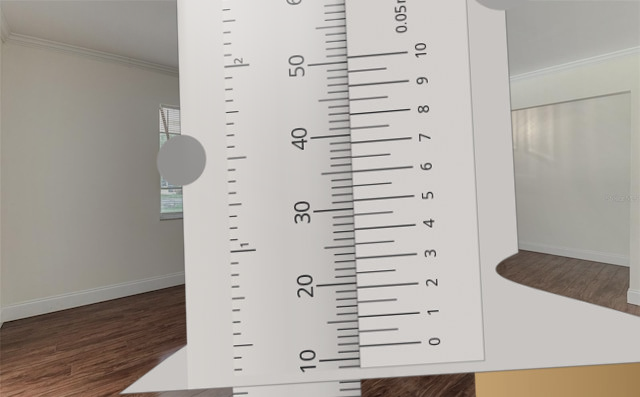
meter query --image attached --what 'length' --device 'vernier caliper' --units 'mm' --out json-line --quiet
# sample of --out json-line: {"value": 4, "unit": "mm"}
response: {"value": 11.6, "unit": "mm"}
